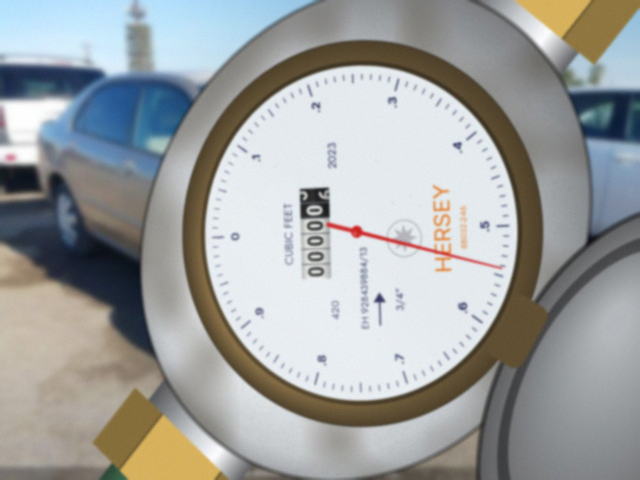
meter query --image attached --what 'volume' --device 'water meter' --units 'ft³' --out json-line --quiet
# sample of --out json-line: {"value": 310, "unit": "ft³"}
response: {"value": 5.54, "unit": "ft³"}
